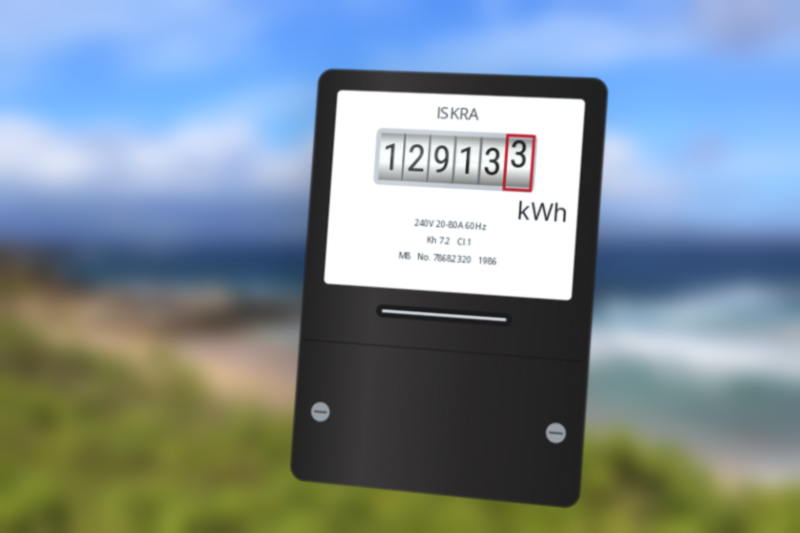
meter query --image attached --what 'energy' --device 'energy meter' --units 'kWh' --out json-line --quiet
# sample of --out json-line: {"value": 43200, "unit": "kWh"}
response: {"value": 12913.3, "unit": "kWh"}
